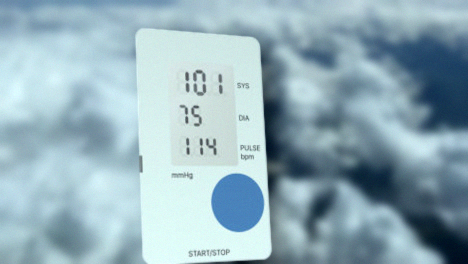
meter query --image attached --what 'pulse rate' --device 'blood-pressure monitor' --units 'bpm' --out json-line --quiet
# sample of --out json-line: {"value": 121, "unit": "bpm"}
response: {"value": 114, "unit": "bpm"}
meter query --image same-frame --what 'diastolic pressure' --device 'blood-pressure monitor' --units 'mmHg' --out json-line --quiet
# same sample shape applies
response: {"value": 75, "unit": "mmHg"}
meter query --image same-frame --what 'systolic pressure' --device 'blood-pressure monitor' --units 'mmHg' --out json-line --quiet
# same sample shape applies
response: {"value": 101, "unit": "mmHg"}
